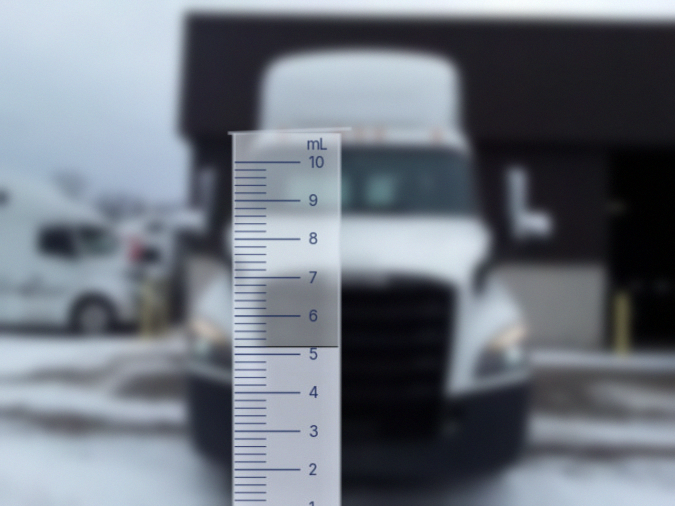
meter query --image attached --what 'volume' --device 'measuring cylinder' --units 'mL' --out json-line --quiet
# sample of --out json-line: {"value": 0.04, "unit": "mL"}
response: {"value": 5.2, "unit": "mL"}
